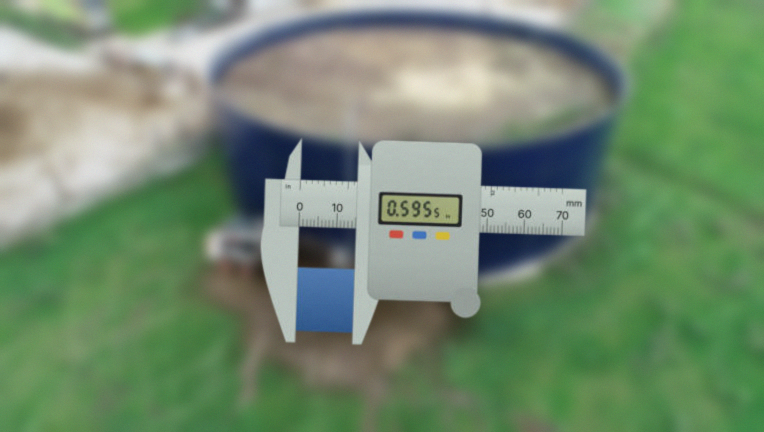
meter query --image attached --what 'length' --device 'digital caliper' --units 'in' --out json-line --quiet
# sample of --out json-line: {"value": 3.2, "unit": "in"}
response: {"value": 0.5955, "unit": "in"}
